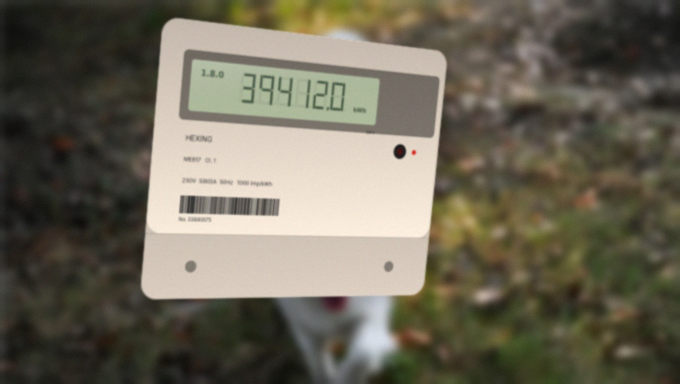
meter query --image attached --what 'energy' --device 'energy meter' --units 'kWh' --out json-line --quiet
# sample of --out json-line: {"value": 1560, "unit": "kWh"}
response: {"value": 39412.0, "unit": "kWh"}
